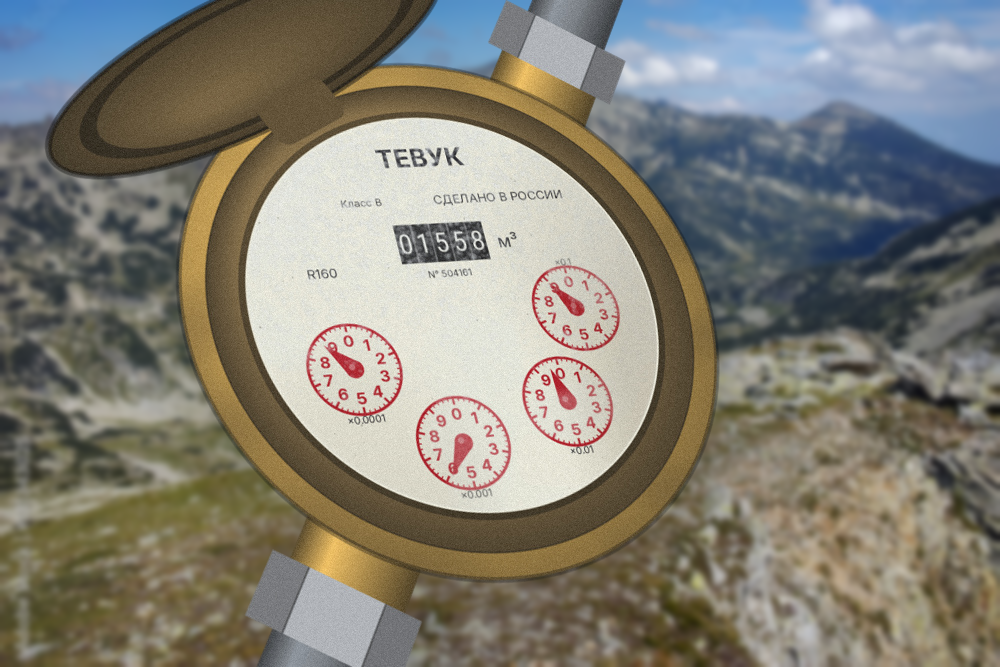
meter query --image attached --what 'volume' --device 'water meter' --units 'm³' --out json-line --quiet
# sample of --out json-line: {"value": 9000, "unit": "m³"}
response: {"value": 1558.8958, "unit": "m³"}
